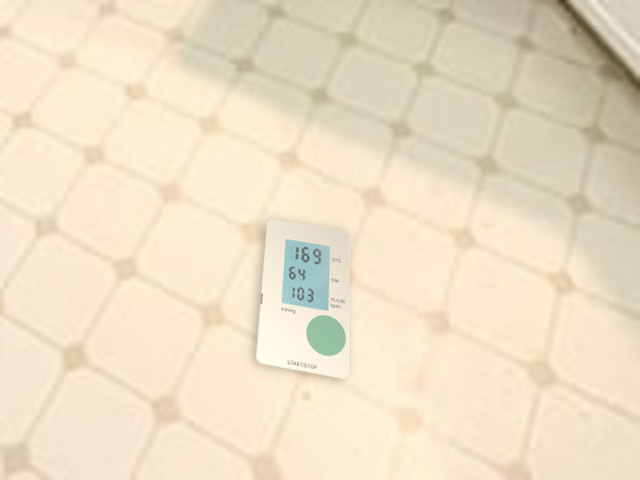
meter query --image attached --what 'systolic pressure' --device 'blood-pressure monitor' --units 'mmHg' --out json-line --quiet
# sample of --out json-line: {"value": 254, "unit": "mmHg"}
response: {"value": 169, "unit": "mmHg"}
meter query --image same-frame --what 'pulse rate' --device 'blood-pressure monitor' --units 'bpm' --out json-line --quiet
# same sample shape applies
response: {"value": 103, "unit": "bpm"}
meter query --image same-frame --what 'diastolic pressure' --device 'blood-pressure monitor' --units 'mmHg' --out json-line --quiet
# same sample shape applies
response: {"value": 64, "unit": "mmHg"}
